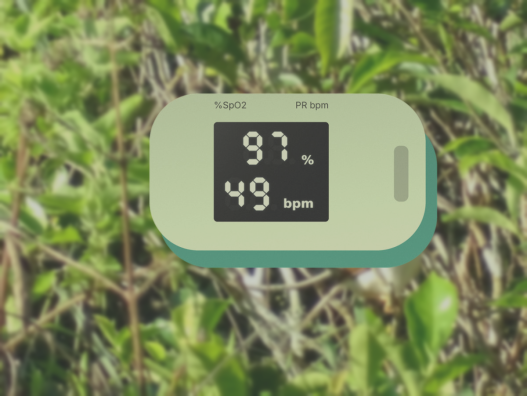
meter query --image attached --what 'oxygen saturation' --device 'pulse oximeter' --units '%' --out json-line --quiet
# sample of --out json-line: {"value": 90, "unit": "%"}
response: {"value": 97, "unit": "%"}
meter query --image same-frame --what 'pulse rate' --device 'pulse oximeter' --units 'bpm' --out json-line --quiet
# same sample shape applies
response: {"value": 49, "unit": "bpm"}
